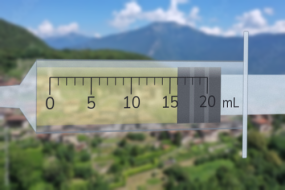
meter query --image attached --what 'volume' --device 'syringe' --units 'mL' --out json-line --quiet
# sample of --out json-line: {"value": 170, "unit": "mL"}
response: {"value": 16, "unit": "mL"}
